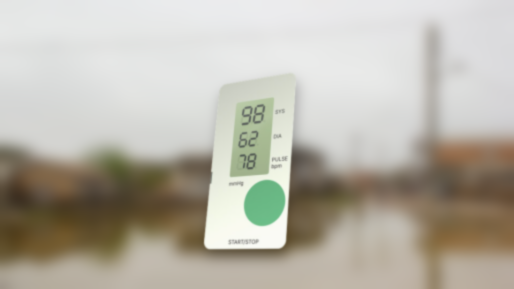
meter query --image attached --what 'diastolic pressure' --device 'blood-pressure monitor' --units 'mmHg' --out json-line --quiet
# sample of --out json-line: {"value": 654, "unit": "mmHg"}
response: {"value": 62, "unit": "mmHg"}
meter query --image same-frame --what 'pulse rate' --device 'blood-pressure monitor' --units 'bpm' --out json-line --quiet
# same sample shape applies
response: {"value": 78, "unit": "bpm"}
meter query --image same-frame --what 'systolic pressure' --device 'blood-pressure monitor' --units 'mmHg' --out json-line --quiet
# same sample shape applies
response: {"value": 98, "unit": "mmHg"}
